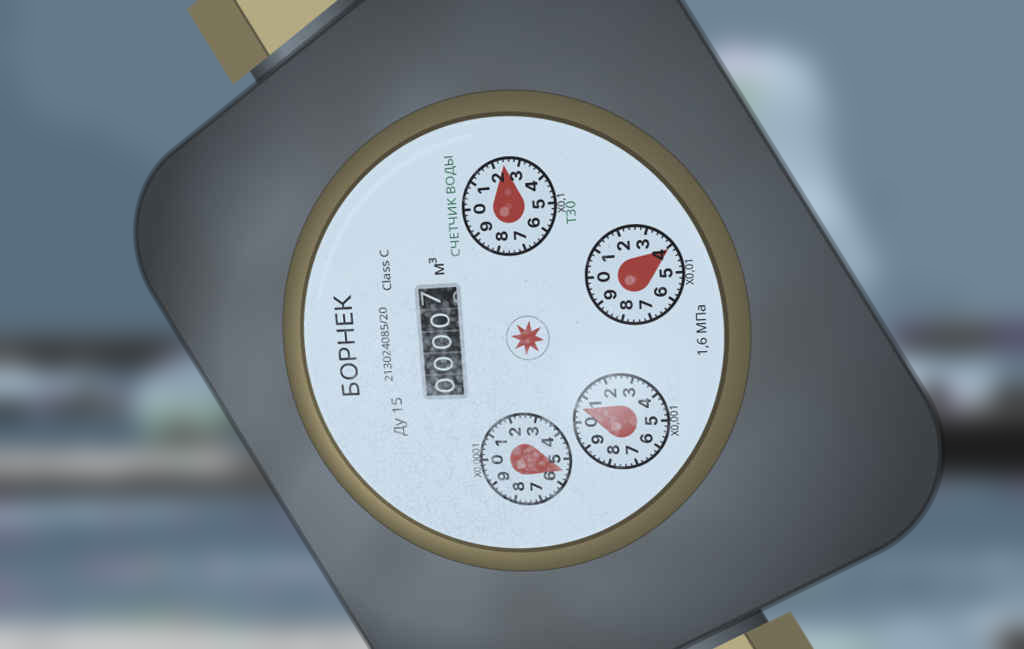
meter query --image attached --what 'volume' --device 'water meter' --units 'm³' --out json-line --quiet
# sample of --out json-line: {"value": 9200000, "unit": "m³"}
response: {"value": 7.2405, "unit": "m³"}
